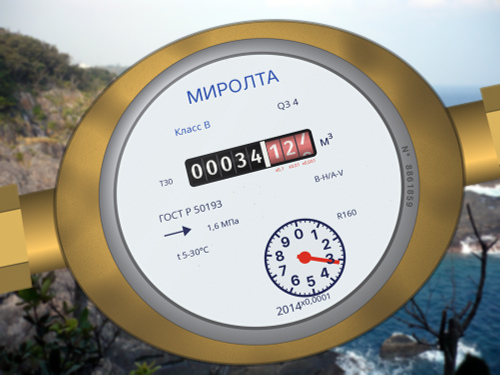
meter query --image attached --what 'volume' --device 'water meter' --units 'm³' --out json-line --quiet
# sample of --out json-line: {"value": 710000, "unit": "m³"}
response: {"value": 34.1273, "unit": "m³"}
